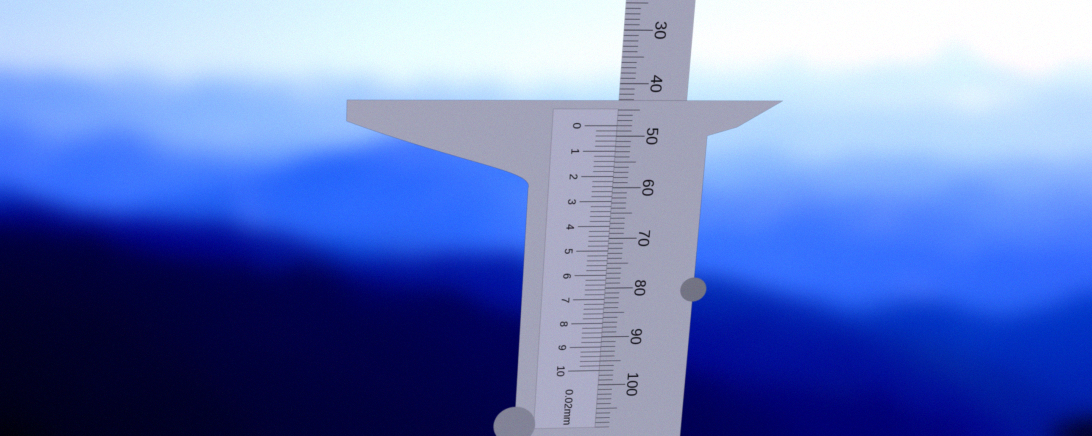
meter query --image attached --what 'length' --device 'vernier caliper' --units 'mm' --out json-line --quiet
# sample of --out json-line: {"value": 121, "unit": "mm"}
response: {"value": 48.0, "unit": "mm"}
